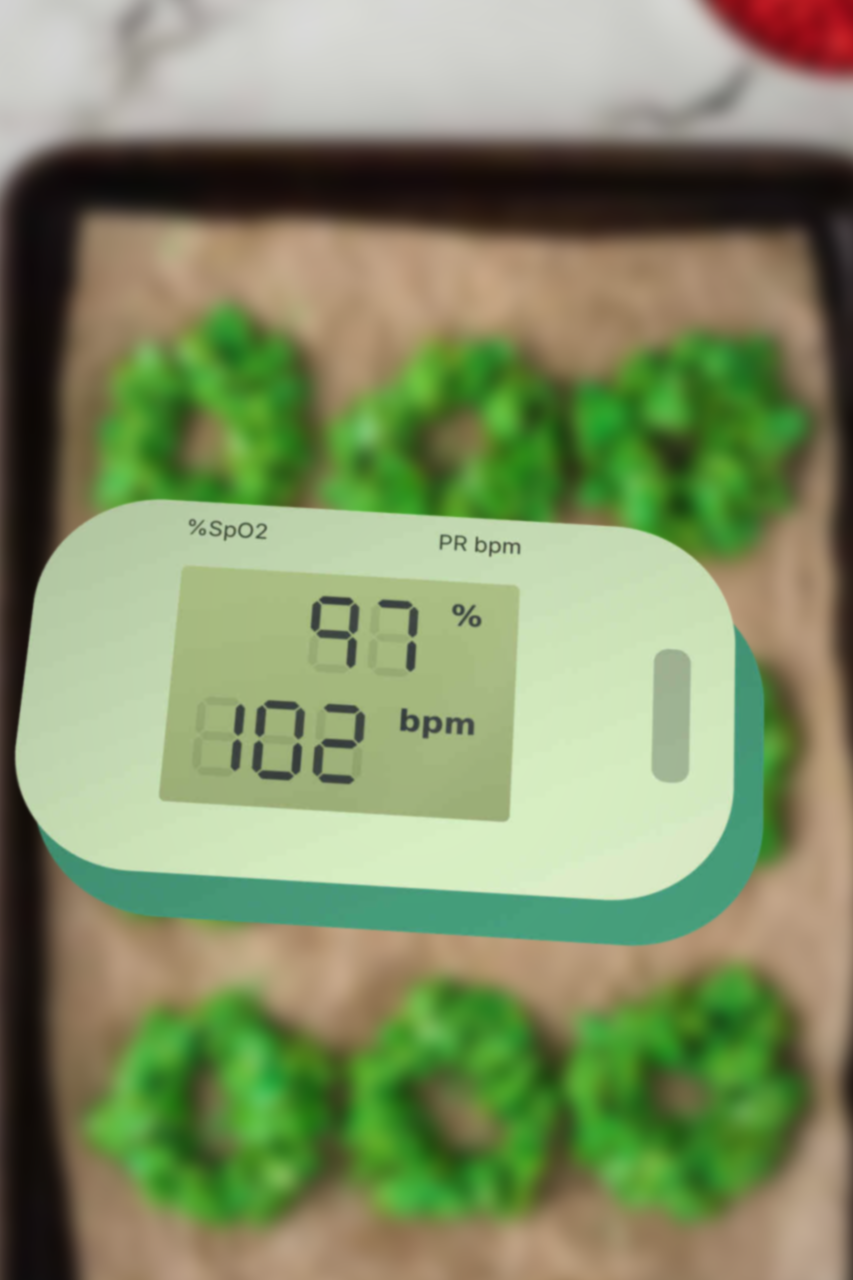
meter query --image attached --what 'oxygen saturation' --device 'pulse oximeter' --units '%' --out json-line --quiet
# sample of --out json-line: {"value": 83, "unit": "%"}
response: {"value": 97, "unit": "%"}
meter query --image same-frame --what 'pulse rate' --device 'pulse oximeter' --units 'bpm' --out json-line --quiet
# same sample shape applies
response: {"value": 102, "unit": "bpm"}
